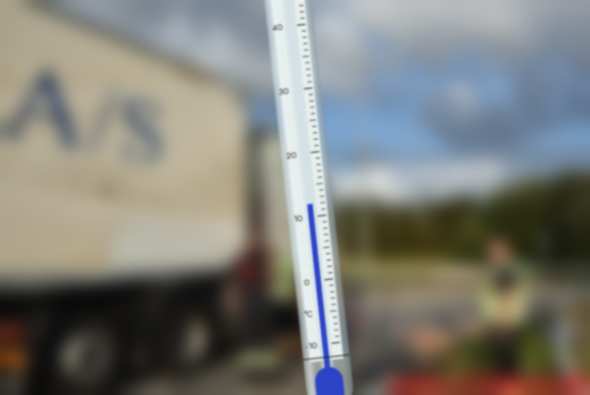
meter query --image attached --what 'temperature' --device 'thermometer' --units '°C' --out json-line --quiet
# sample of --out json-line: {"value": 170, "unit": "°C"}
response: {"value": 12, "unit": "°C"}
